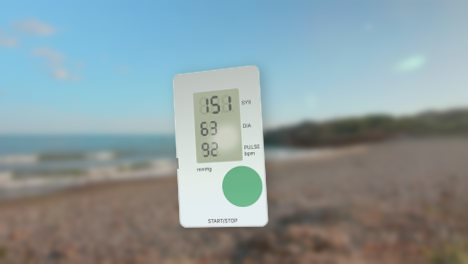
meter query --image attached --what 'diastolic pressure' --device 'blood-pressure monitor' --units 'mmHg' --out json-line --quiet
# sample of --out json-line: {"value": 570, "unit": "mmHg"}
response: {"value": 63, "unit": "mmHg"}
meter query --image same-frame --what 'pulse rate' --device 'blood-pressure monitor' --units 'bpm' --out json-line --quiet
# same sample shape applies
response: {"value": 92, "unit": "bpm"}
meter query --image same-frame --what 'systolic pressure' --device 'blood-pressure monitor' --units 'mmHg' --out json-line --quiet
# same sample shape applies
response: {"value": 151, "unit": "mmHg"}
